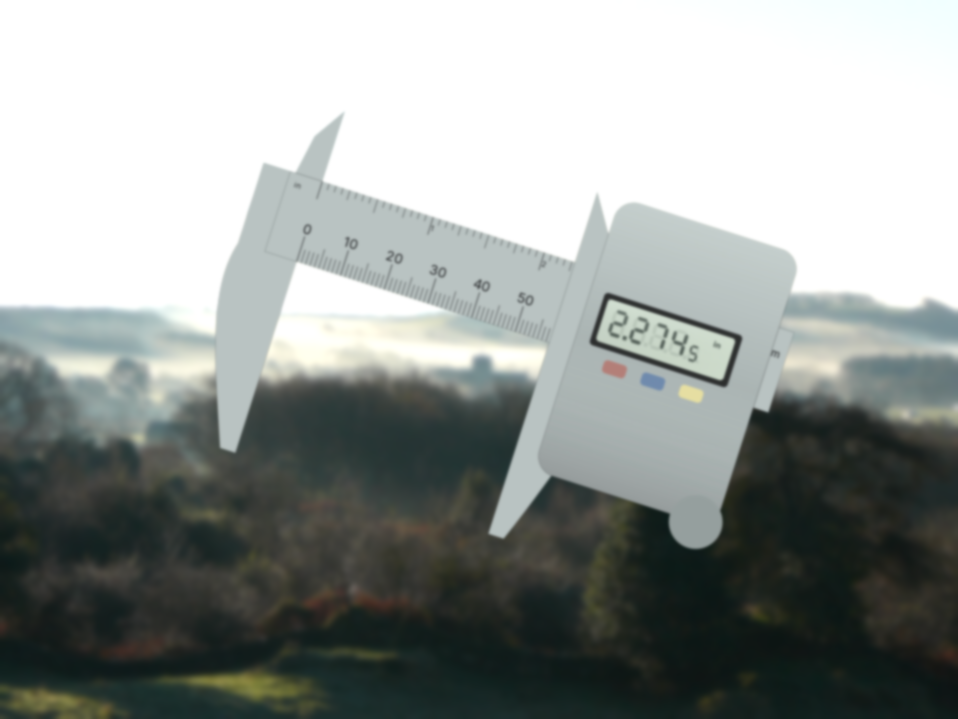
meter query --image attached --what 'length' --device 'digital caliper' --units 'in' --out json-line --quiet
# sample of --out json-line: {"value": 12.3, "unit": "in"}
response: {"value": 2.2745, "unit": "in"}
